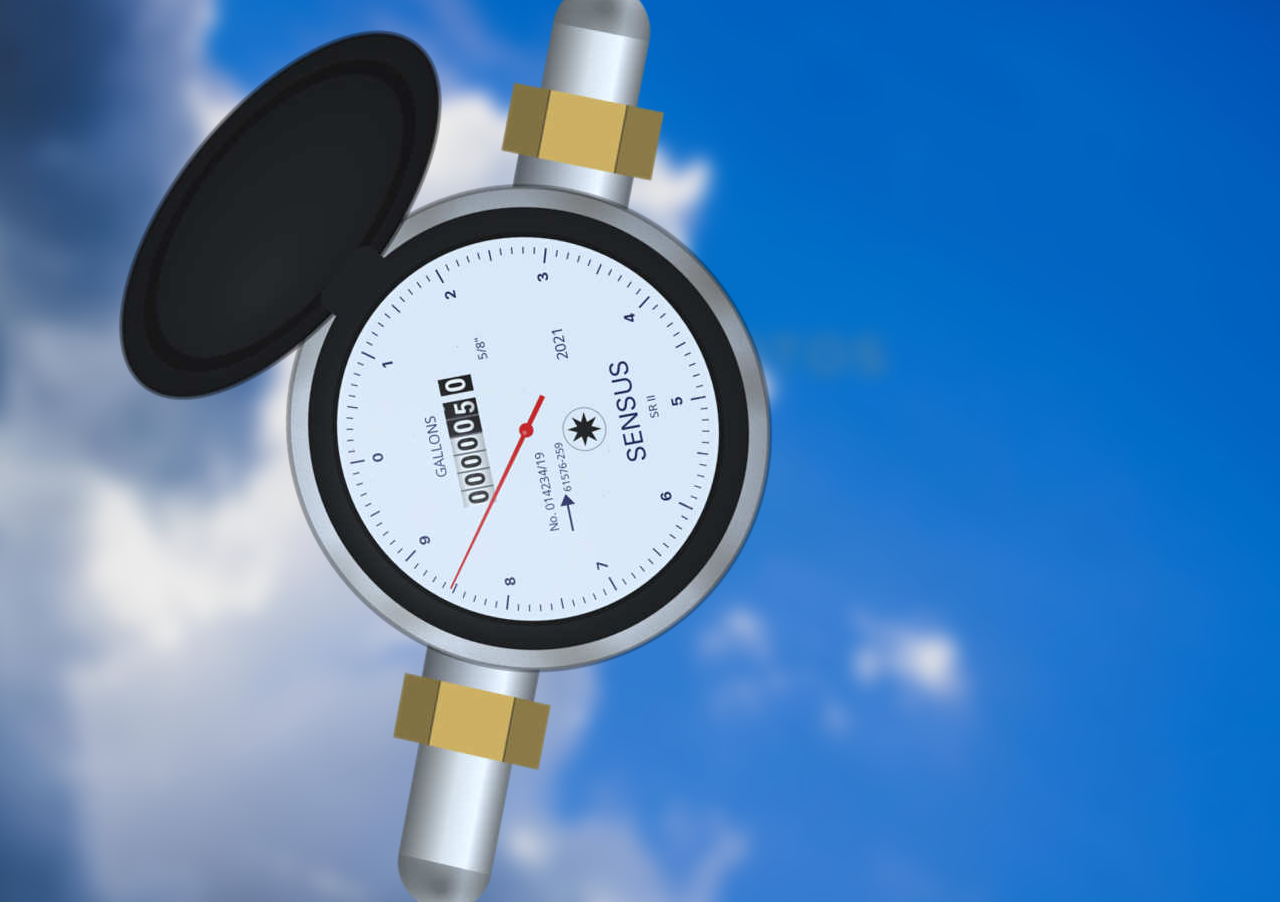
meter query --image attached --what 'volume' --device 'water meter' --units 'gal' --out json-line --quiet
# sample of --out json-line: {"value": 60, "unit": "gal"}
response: {"value": 48.5, "unit": "gal"}
